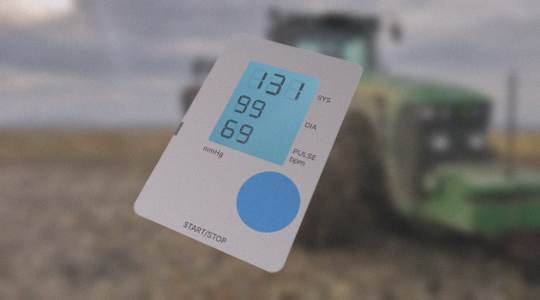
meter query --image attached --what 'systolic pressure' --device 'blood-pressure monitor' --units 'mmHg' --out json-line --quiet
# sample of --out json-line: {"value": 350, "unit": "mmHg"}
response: {"value": 131, "unit": "mmHg"}
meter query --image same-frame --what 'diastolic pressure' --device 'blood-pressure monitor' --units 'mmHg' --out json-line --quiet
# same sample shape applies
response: {"value": 99, "unit": "mmHg"}
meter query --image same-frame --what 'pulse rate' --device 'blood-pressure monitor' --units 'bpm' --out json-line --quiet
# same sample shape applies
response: {"value": 69, "unit": "bpm"}
